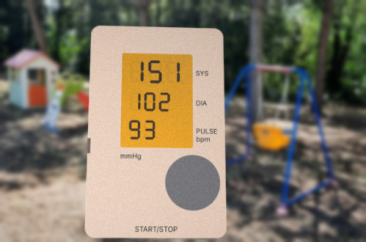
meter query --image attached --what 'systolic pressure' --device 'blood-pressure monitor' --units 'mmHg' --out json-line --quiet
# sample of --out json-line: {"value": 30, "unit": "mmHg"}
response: {"value": 151, "unit": "mmHg"}
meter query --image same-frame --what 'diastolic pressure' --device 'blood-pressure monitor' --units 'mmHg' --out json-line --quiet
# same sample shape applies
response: {"value": 102, "unit": "mmHg"}
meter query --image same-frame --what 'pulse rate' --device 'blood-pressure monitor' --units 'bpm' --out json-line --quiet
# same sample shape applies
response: {"value": 93, "unit": "bpm"}
